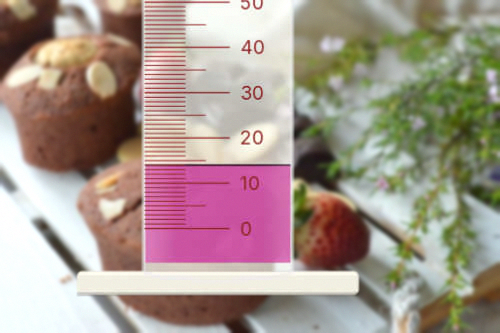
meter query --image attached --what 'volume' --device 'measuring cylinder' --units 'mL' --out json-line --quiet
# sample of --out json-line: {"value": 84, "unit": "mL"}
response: {"value": 14, "unit": "mL"}
